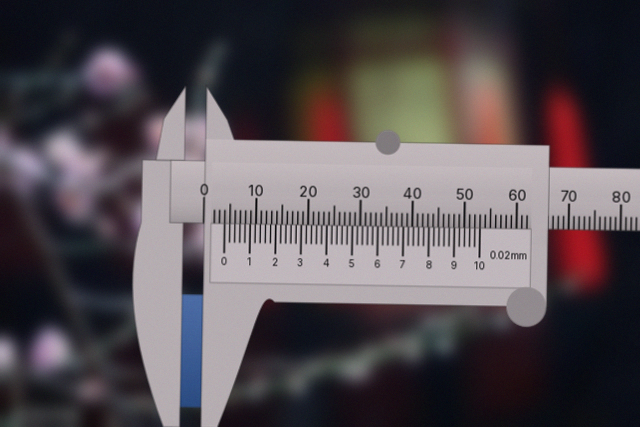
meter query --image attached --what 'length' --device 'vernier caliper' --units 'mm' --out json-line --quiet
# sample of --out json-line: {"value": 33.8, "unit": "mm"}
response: {"value": 4.0, "unit": "mm"}
